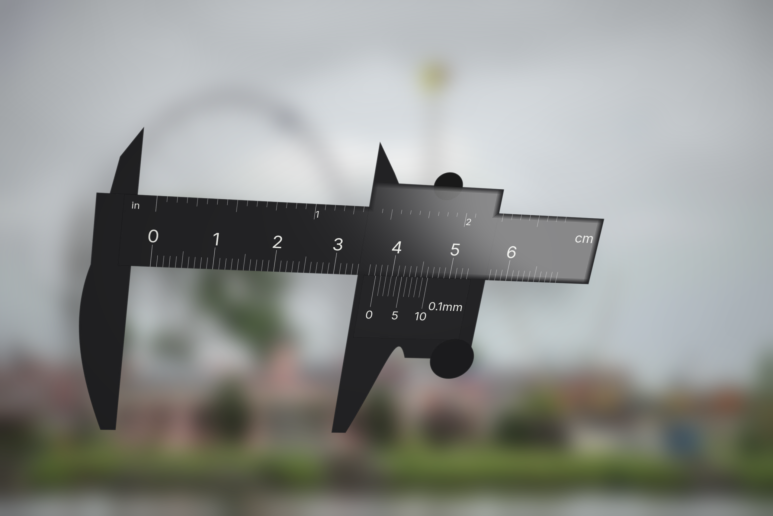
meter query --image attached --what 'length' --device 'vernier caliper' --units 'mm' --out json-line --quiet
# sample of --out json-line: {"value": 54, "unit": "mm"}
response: {"value": 37.2, "unit": "mm"}
